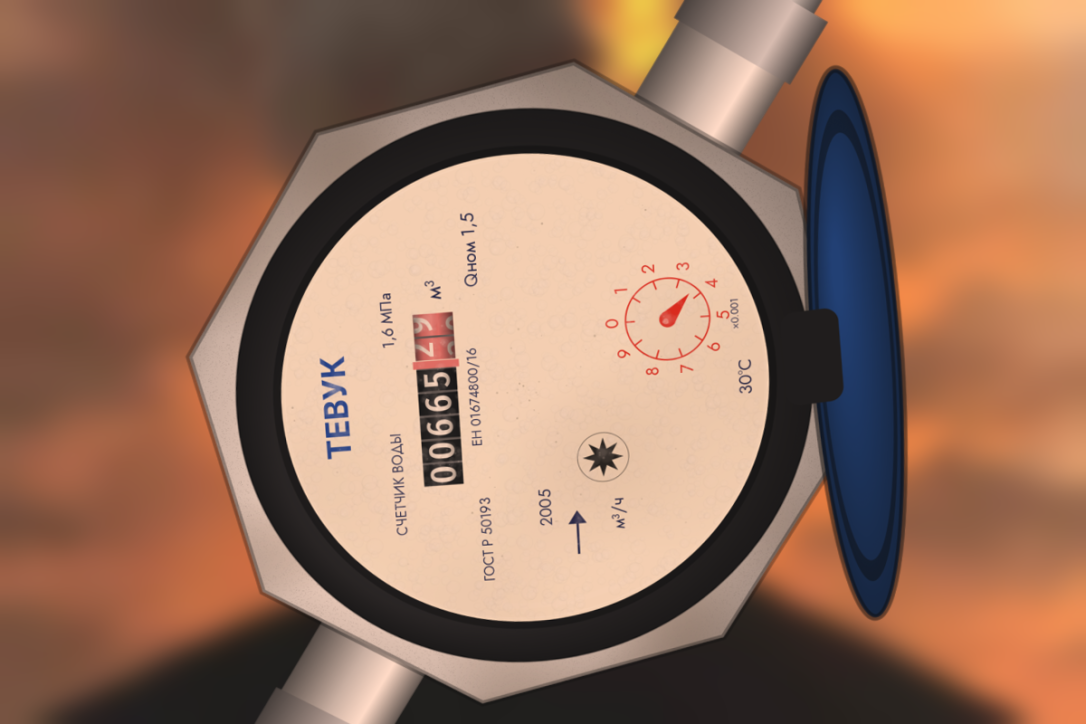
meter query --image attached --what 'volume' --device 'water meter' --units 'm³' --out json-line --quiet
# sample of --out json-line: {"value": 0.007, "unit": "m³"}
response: {"value": 665.293, "unit": "m³"}
